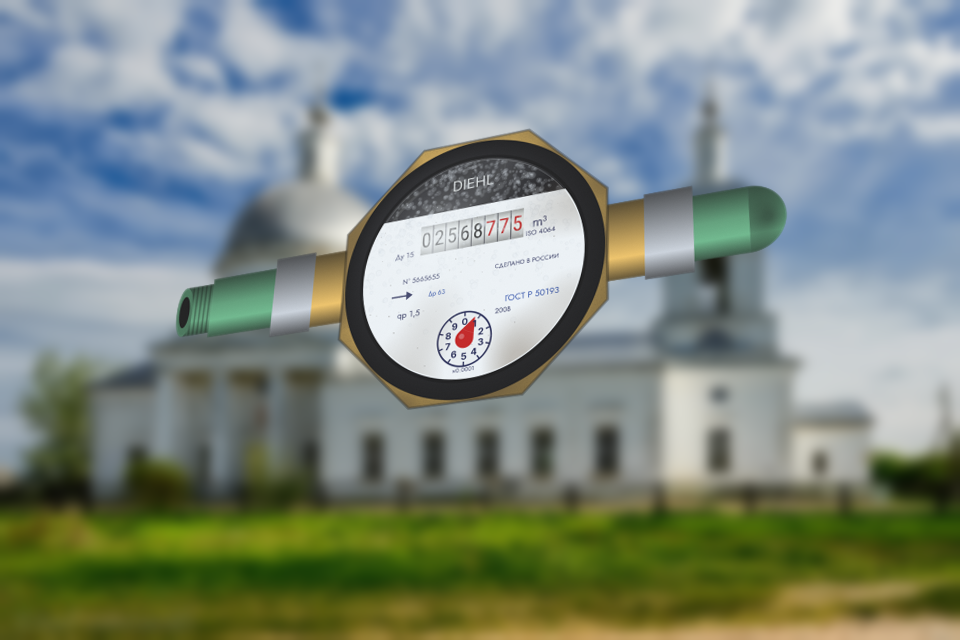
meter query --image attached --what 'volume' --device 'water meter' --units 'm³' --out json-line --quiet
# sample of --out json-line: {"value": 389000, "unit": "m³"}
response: {"value": 2568.7750, "unit": "m³"}
